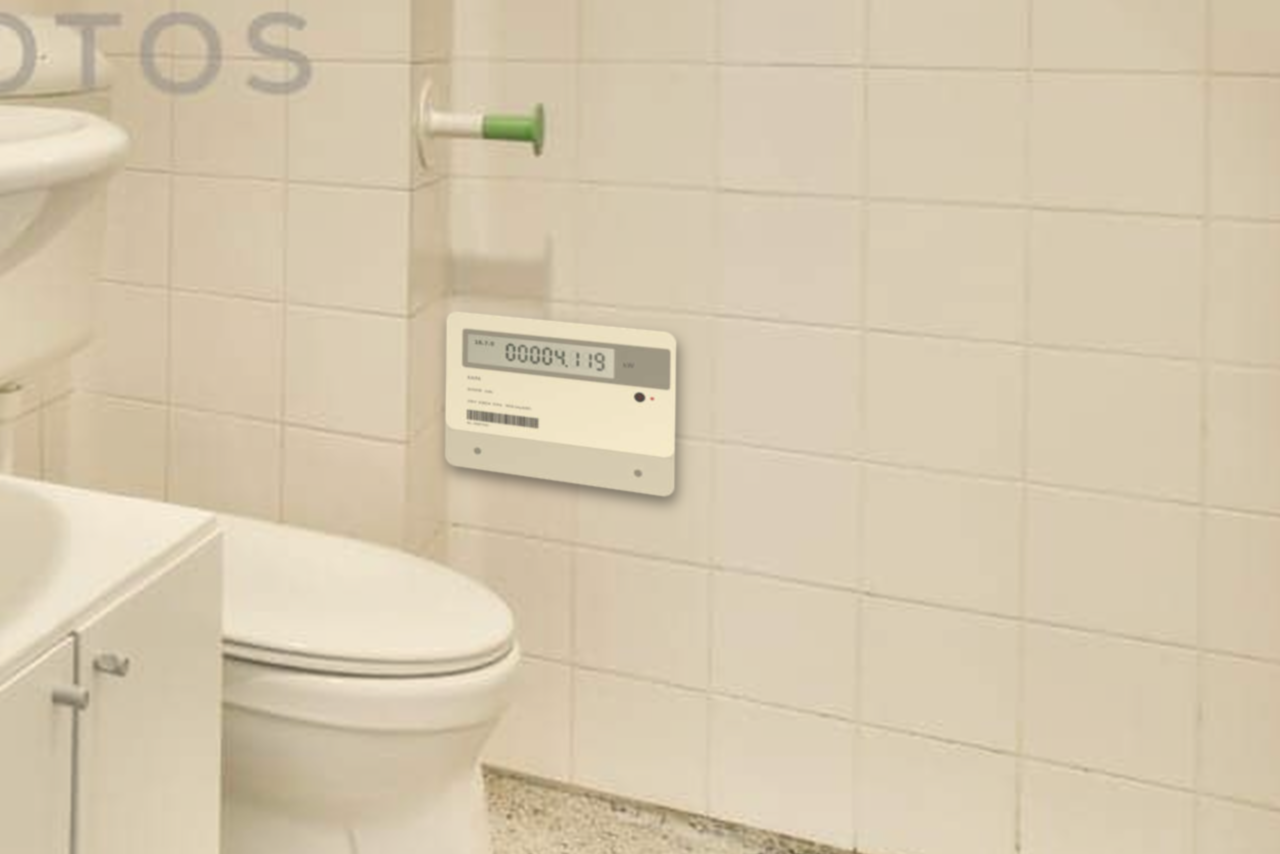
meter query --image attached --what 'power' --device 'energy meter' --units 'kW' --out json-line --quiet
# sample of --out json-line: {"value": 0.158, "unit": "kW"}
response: {"value": 4.119, "unit": "kW"}
